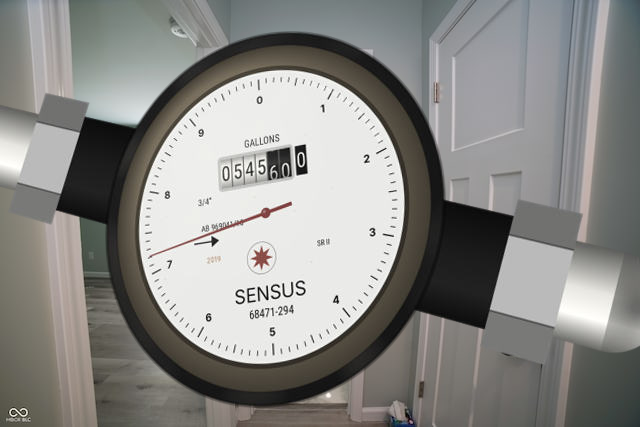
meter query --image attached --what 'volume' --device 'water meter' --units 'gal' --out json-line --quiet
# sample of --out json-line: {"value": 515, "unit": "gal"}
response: {"value": 545597.2, "unit": "gal"}
